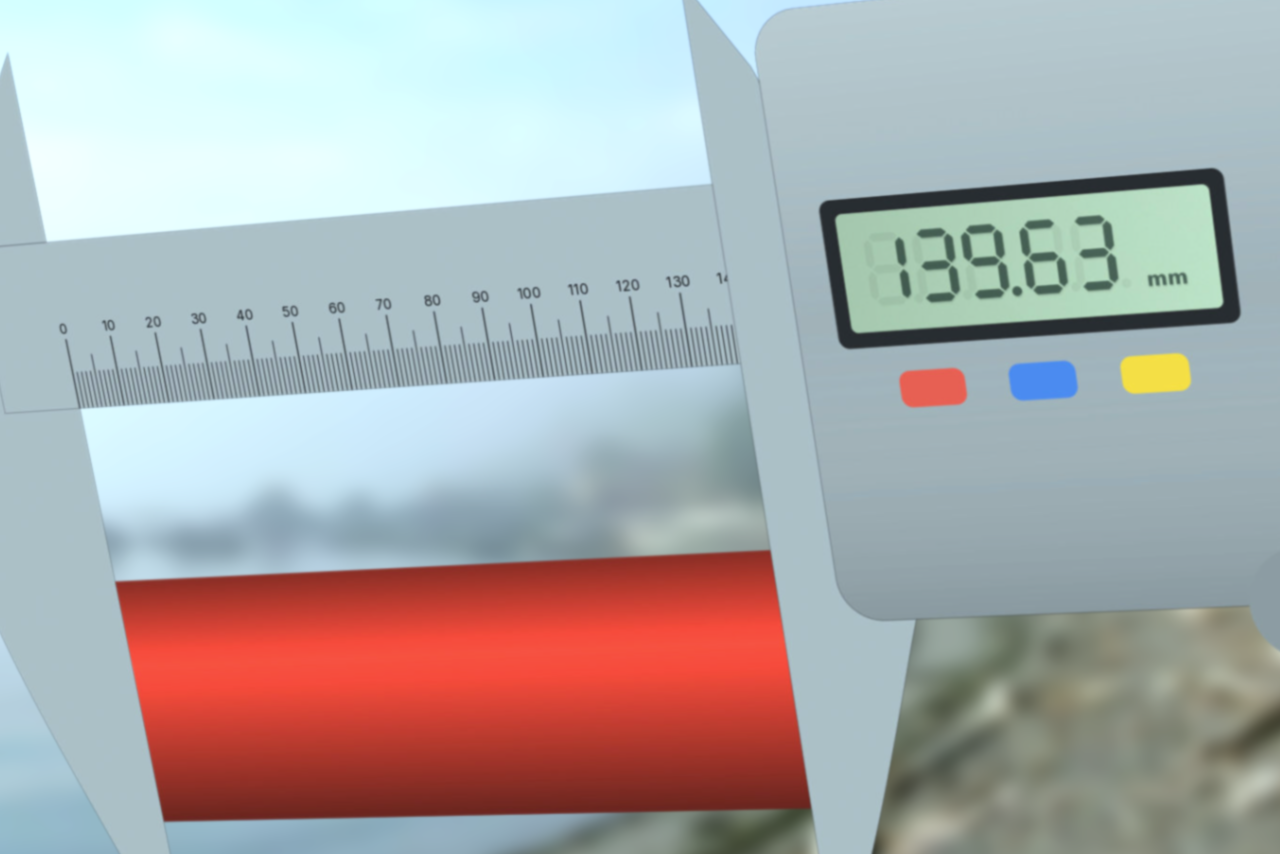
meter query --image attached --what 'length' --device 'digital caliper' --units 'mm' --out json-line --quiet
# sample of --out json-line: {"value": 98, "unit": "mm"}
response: {"value": 139.63, "unit": "mm"}
